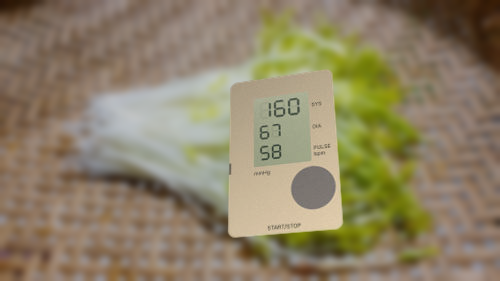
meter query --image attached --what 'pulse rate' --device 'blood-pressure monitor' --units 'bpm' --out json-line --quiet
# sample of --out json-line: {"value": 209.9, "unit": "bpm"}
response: {"value": 58, "unit": "bpm"}
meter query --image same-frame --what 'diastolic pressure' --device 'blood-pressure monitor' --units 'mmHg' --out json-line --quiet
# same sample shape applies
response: {"value": 67, "unit": "mmHg"}
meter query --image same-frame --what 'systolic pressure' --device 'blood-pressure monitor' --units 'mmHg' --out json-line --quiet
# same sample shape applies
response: {"value": 160, "unit": "mmHg"}
